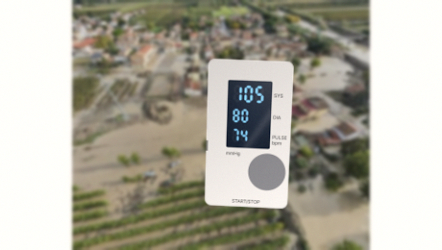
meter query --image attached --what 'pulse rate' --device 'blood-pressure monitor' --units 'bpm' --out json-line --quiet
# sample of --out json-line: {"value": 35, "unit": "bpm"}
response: {"value": 74, "unit": "bpm"}
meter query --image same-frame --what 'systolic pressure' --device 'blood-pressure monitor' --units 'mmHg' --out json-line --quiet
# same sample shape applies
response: {"value": 105, "unit": "mmHg"}
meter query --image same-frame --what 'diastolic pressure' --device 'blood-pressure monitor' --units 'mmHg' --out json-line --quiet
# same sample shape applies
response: {"value": 80, "unit": "mmHg"}
